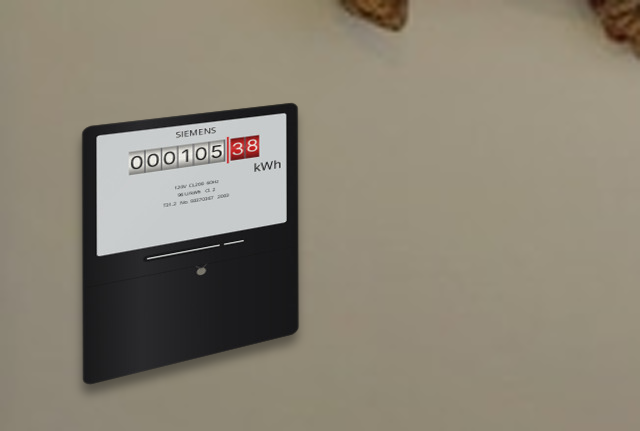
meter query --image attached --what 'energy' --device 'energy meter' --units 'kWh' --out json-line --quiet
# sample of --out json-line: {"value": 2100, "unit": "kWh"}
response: {"value": 105.38, "unit": "kWh"}
